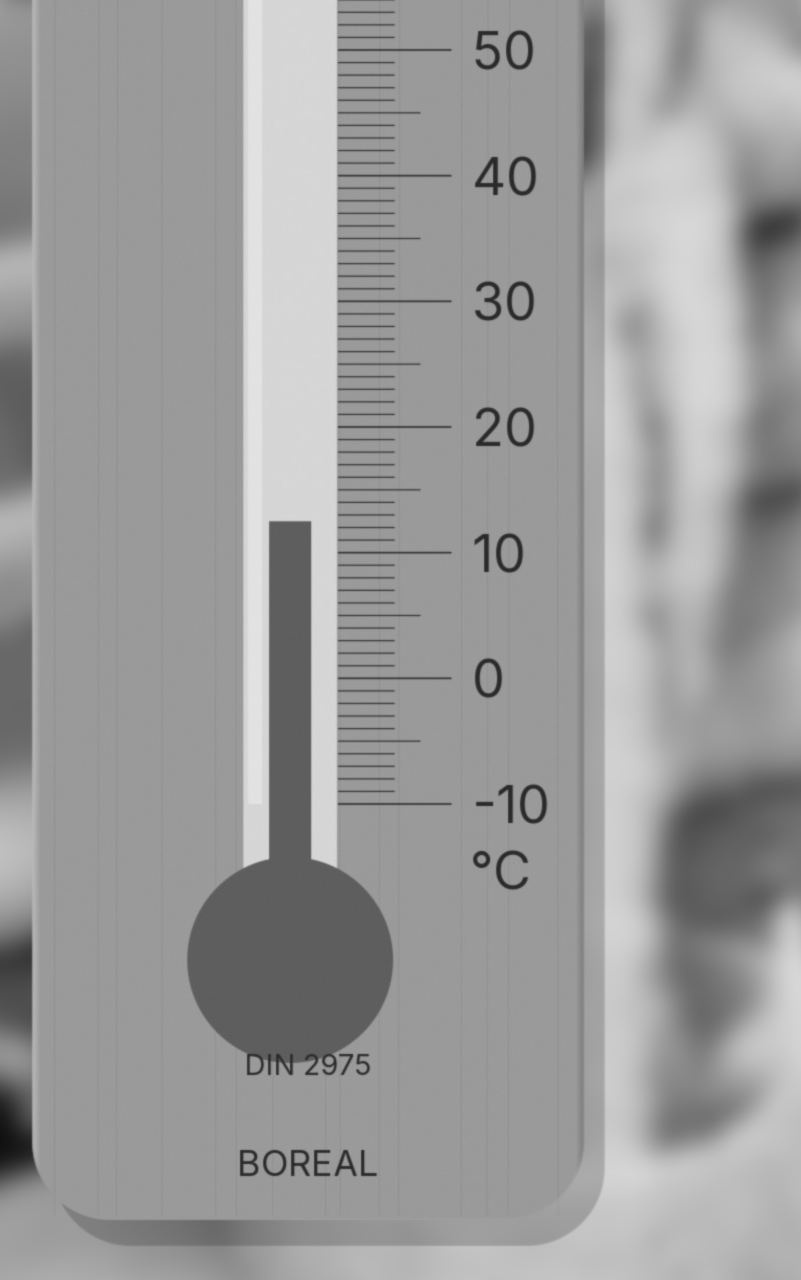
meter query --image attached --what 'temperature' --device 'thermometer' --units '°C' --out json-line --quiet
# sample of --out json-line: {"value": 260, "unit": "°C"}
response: {"value": 12.5, "unit": "°C"}
